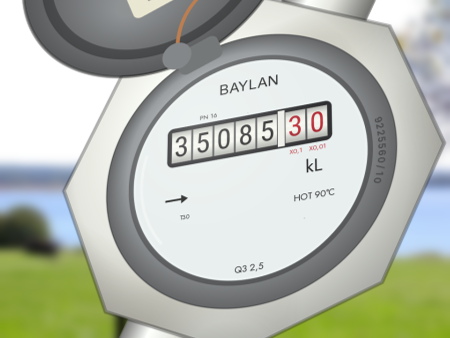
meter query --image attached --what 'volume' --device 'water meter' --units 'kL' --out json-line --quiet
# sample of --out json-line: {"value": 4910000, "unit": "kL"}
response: {"value": 35085.30, "unit": "kL"}
